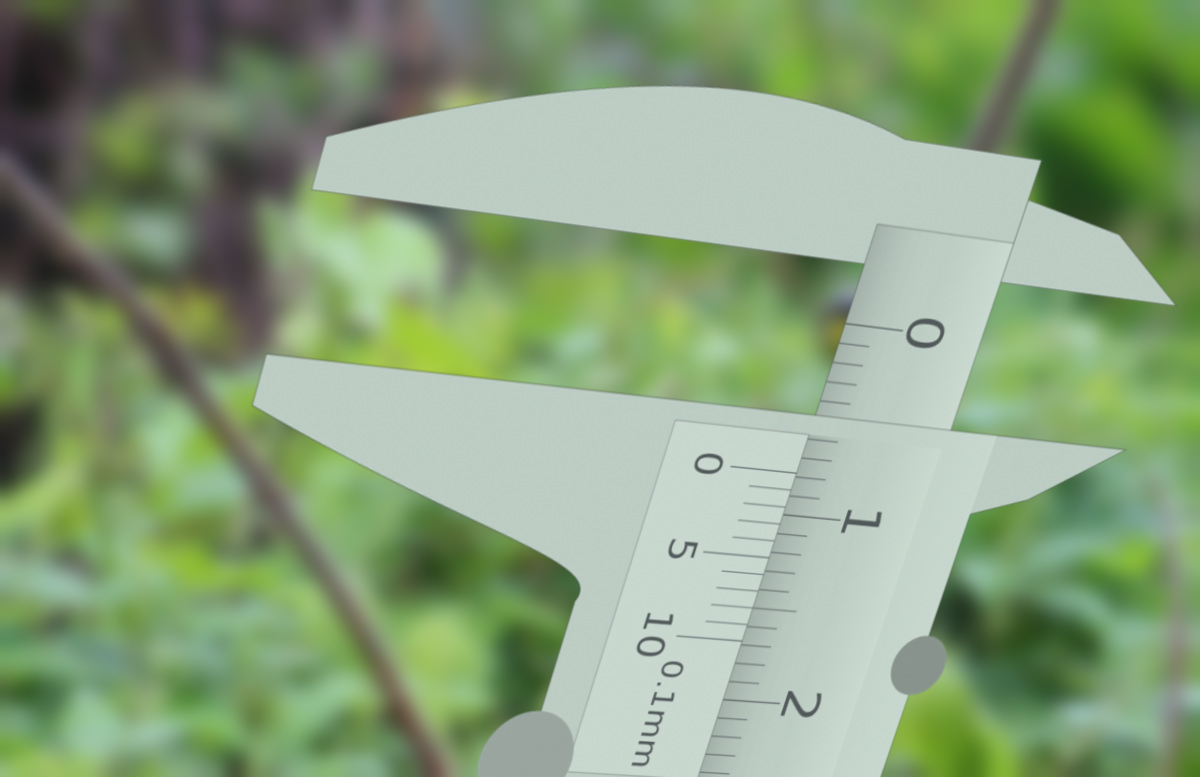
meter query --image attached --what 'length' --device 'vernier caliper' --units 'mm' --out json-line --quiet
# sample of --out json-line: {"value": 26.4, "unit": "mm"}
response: {"value": 7.8, "unit": "mm"}
